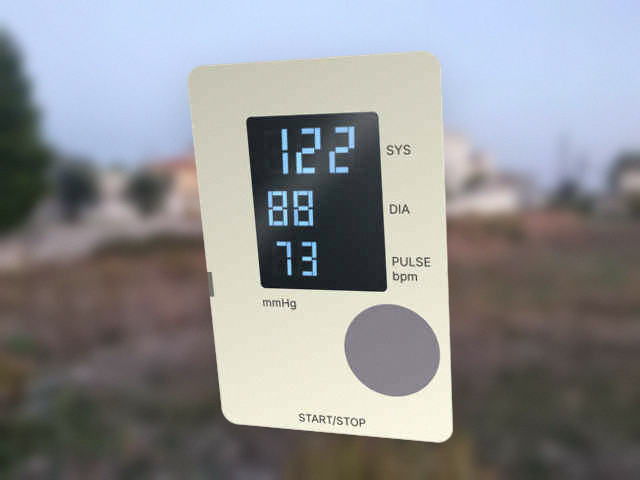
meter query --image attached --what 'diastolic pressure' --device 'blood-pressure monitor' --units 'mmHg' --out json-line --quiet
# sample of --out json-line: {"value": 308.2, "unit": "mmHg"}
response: {"value": 88, "unit": "mmHg"}
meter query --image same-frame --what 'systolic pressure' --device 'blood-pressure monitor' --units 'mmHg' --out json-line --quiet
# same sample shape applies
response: {"value": 122, "unit": "mmHg"}
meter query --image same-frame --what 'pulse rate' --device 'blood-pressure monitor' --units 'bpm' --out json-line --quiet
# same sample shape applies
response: {"value": 73, "unit": "bpm"}
